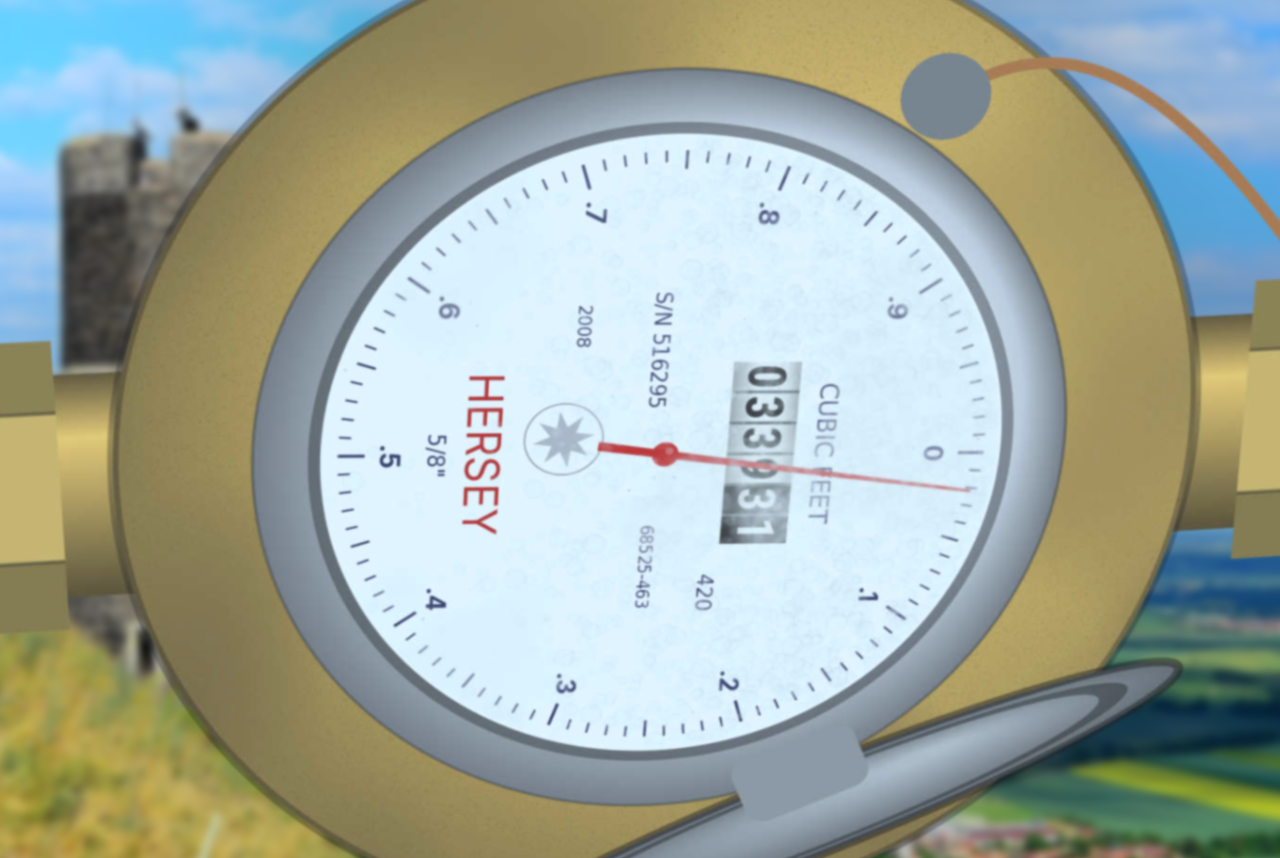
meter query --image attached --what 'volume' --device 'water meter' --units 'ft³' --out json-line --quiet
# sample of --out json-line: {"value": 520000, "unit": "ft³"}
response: {"value": 33931.02, "unit": "ft³"}
